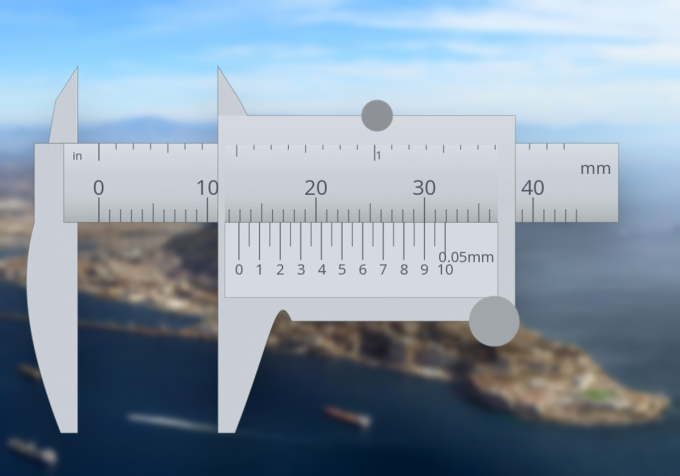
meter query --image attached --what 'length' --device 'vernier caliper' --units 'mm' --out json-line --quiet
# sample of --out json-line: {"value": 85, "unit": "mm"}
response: {"value": 12.9, "unit": "mm"}
